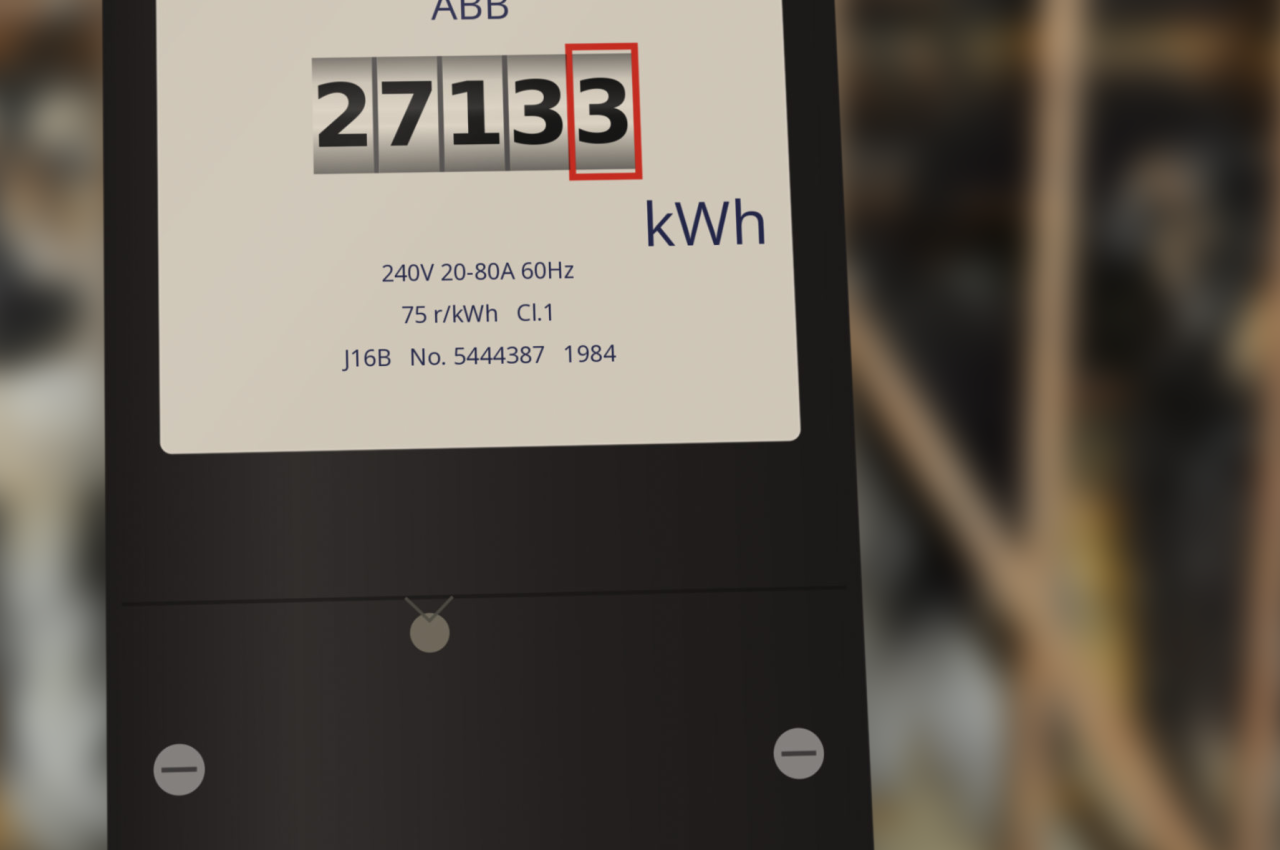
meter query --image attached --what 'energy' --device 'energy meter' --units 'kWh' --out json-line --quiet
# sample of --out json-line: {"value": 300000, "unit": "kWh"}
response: {"value": 2713.3, "unit": "kWh"}
